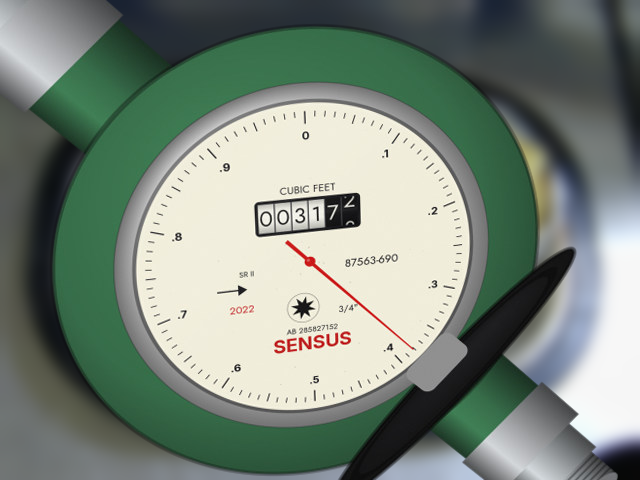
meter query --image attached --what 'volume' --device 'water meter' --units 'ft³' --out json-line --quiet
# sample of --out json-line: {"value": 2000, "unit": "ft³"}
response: {"value": 3172.38, "unit": "ft³"}
